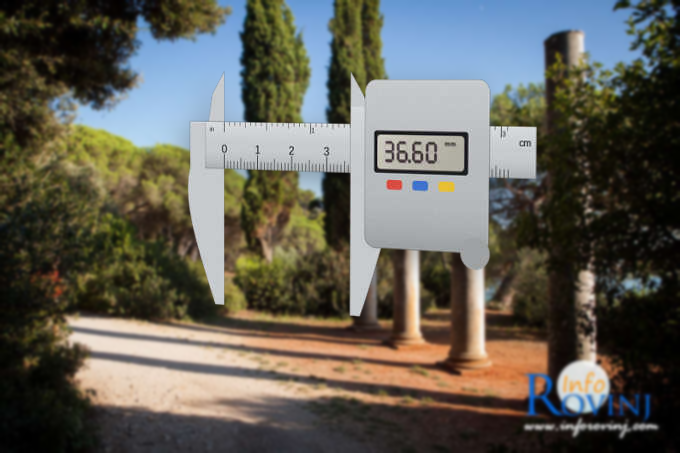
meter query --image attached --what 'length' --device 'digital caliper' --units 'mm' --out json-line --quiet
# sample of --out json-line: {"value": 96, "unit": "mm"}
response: {"value": 36.60, "unit": "mm"}
